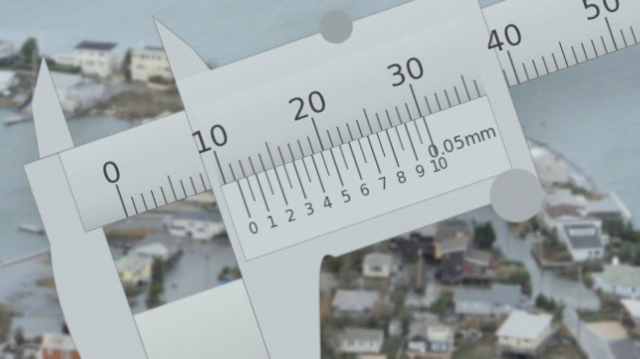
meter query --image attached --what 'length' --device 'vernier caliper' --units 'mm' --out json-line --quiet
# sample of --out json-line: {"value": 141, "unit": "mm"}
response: {"value": 11.2, "unit": "mm"}
